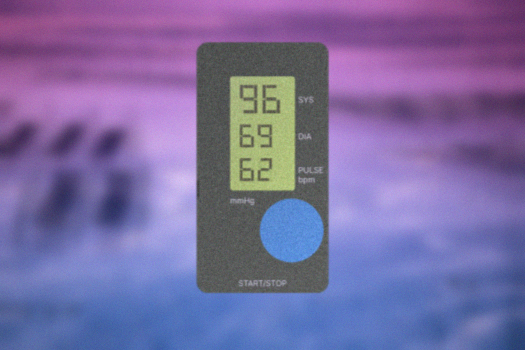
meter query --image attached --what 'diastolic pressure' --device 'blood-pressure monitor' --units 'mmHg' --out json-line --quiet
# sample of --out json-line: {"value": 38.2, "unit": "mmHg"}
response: {"value": 69, "unit": "mmHg"}
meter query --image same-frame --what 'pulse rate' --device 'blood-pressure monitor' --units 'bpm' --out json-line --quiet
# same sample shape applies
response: {"value": 62, "unit": "bpm"}
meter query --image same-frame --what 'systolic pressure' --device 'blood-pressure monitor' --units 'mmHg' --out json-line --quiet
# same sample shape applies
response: {"value": 96, "unit": "mmHg"}
